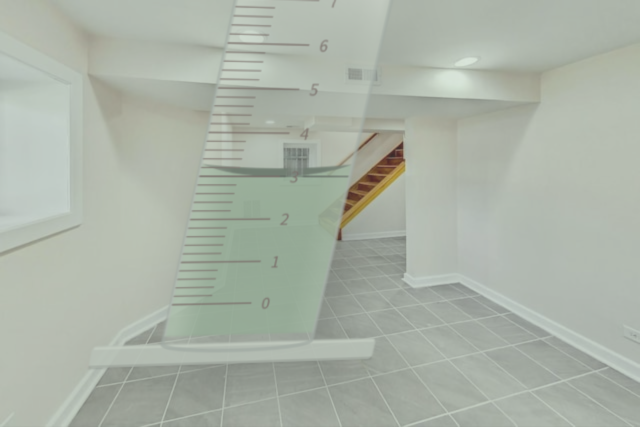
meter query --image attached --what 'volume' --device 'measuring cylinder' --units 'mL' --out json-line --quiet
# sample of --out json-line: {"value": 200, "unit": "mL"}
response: {"value": 3, "unit": "mL"}
